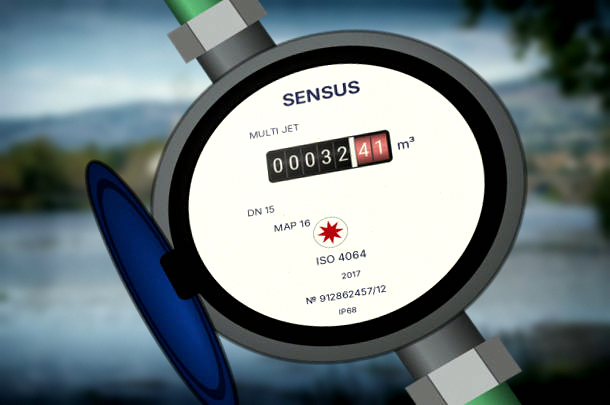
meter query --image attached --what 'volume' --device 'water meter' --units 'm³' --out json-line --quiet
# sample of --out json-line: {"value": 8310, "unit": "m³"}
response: {"value": 32.41, "unit": "m³"}
